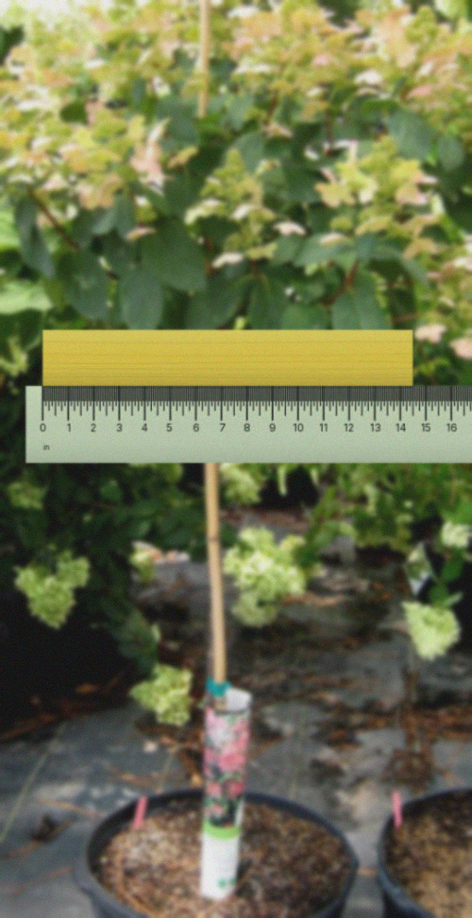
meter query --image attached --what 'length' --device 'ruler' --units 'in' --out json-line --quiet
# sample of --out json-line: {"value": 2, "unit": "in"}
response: {"value": 14.5, "unit": "in"}
